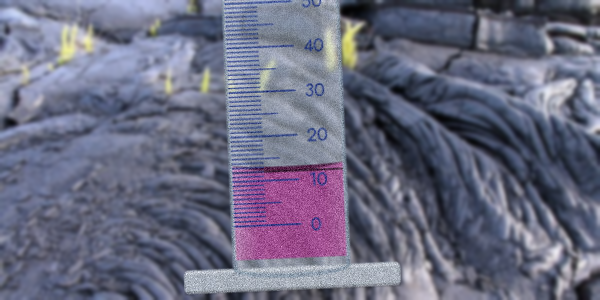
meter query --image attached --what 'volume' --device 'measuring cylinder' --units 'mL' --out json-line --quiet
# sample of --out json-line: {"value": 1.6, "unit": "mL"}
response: {"value": 12, "unit": "mL"}
